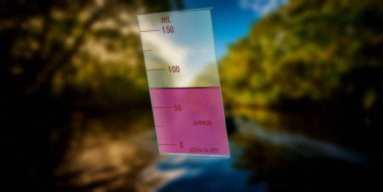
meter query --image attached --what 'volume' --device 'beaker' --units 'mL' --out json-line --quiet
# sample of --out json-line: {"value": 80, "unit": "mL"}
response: {"value": 75, "unit": "mL"}
